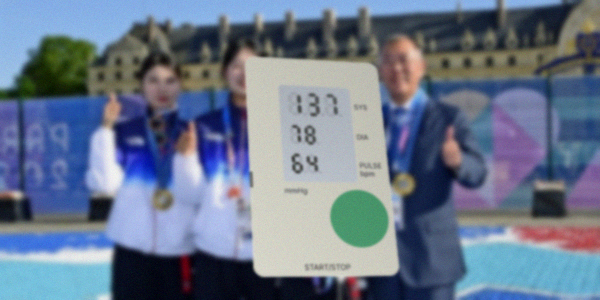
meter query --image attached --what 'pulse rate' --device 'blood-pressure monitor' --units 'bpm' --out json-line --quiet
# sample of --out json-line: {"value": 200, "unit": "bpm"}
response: {"value": 64, "unit": "bpm"}
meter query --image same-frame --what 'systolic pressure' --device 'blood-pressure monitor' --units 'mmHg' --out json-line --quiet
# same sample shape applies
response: {"value": 137, "unit": "mmHg"}
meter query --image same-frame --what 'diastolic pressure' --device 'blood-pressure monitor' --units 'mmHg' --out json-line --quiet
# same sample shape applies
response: {"value": 78, "unit": "mmHg"}
